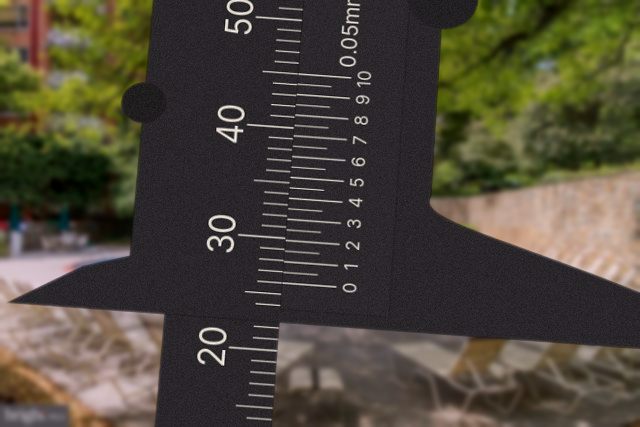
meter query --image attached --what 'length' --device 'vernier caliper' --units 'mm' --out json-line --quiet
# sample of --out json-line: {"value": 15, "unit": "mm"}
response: {"value": 26.0, "unit": "mm"}
